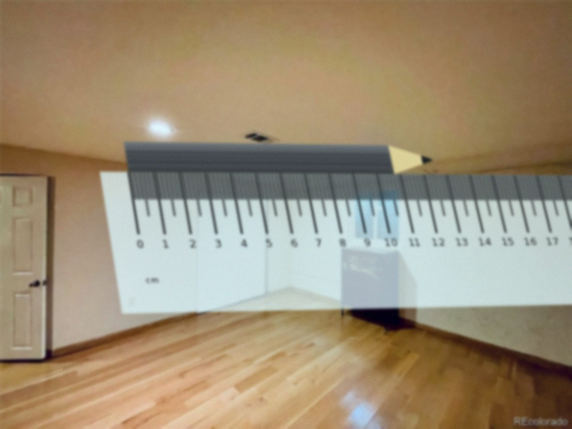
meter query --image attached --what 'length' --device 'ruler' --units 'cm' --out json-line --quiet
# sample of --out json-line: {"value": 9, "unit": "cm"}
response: {"value": 12.5, "unit": "cm"}
